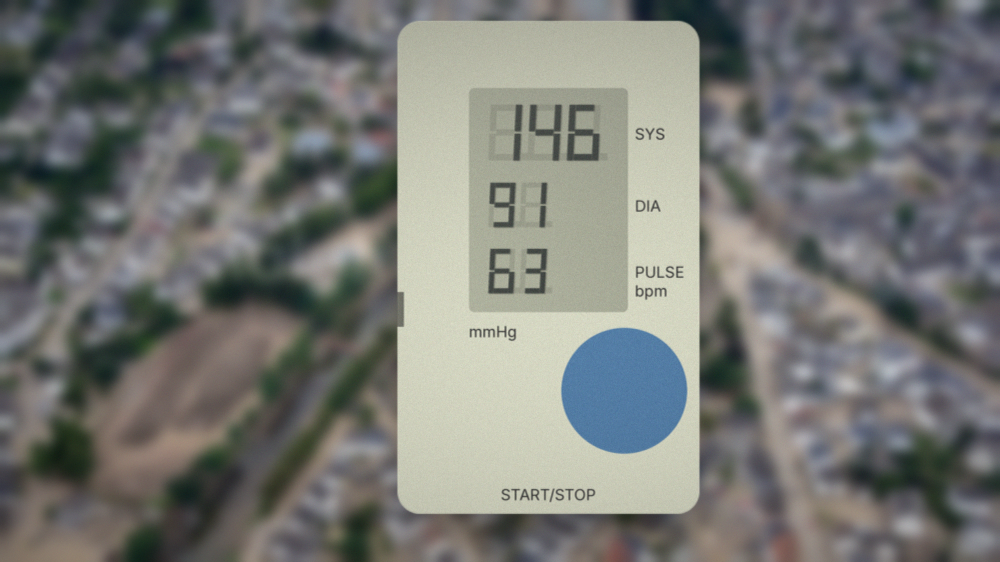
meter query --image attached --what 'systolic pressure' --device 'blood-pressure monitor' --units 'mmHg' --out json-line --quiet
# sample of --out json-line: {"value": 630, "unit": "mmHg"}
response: {"value": 146, "unit": "mmHg"}
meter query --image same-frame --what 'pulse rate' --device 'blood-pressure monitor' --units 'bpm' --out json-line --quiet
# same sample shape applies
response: {"value": 63, "unit": "bpm"}
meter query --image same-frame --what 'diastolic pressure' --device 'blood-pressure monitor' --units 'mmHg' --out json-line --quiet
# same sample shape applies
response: {"value": 91, "unit": "mmHg"}
